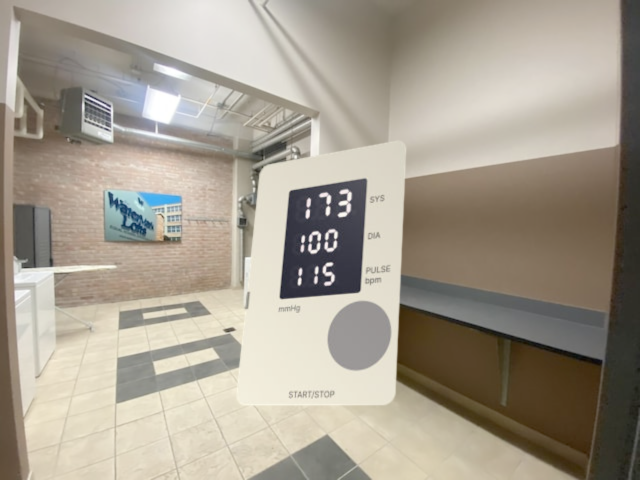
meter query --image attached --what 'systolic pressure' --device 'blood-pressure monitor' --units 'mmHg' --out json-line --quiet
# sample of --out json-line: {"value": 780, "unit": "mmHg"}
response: {"value": 173, "unit": "mmHg"}
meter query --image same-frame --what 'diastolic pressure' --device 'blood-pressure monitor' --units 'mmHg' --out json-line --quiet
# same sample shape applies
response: {"value": 100, "unit": "mmHg"}
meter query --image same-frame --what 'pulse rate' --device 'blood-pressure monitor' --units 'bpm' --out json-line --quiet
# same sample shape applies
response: {"value": 115, "unit": "bpm"}
